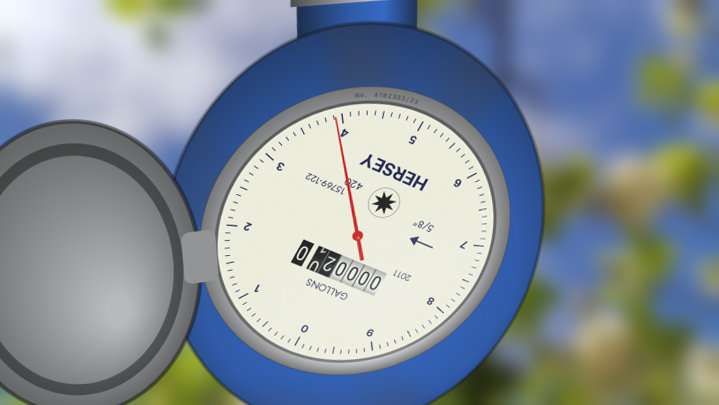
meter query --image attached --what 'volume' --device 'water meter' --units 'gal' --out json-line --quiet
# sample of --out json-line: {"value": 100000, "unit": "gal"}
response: {"value": 203.9, "unit": "gal"}
